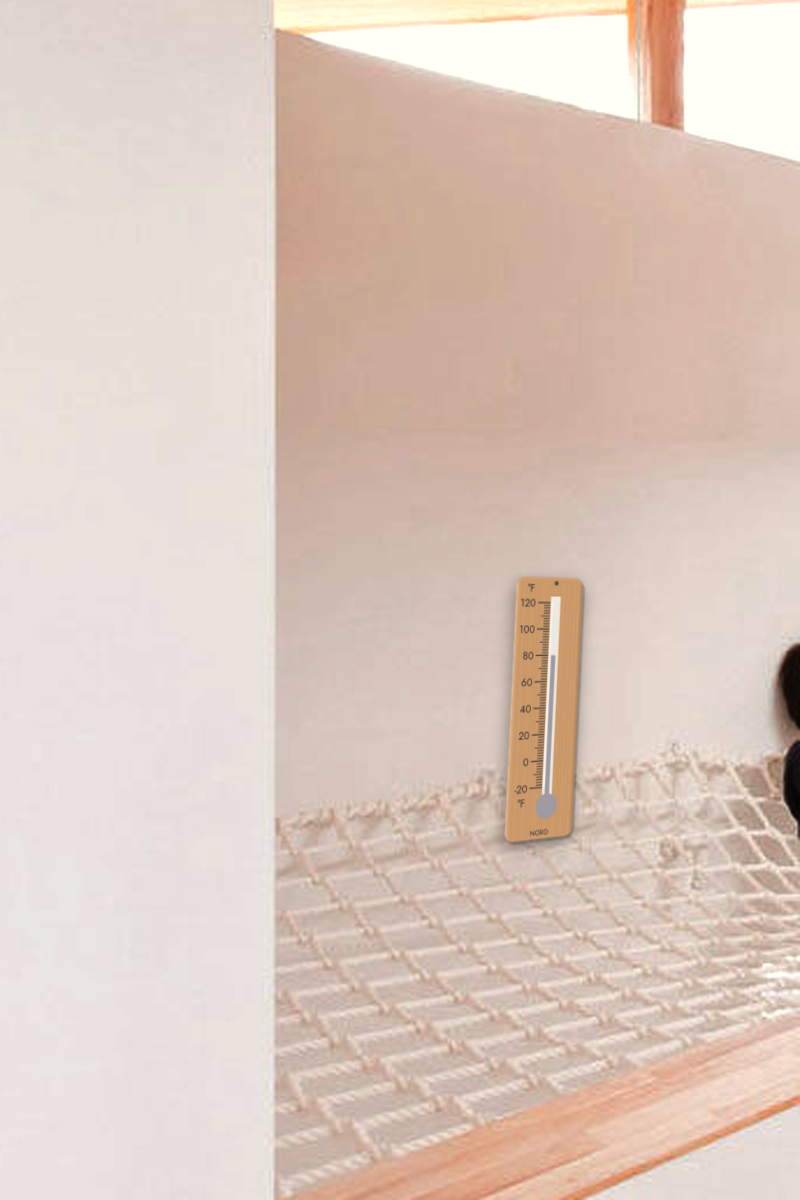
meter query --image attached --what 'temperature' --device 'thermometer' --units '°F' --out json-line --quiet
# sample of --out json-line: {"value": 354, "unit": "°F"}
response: {"value": 80, "unit": "°F"}
